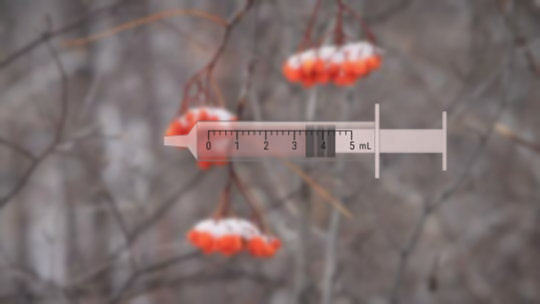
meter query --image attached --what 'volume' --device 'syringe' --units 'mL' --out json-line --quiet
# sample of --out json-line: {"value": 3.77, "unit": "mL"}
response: {"value": 3.4, "unit": "mL"}
